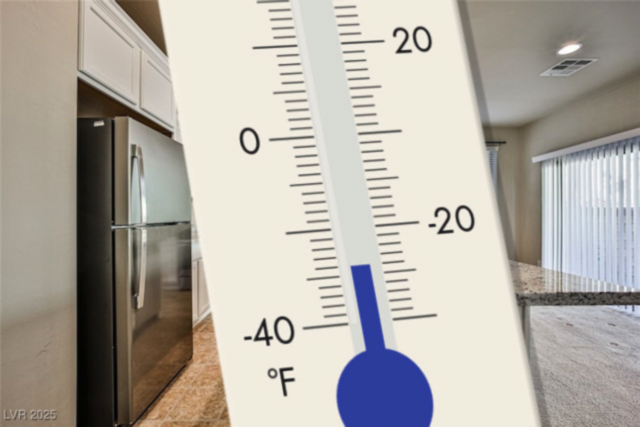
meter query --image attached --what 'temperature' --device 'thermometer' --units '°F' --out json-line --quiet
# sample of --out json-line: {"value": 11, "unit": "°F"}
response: {"value": -28, "unit": "°F"}
